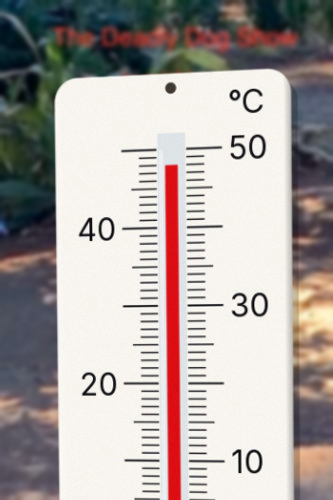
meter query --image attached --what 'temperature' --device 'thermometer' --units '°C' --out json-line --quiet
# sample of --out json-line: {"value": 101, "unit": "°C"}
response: {"value": 48, "unit": "°C"}
